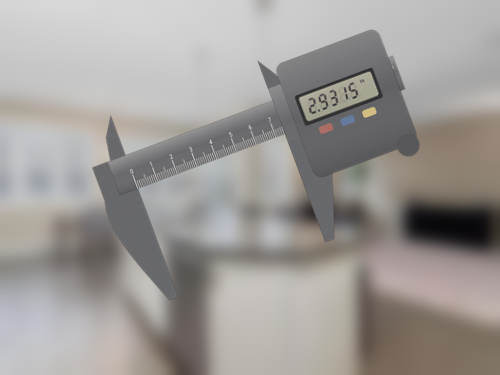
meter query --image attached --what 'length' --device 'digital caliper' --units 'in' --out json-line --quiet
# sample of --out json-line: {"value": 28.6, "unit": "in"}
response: {"value": 2.9315, "unit": "in"}
